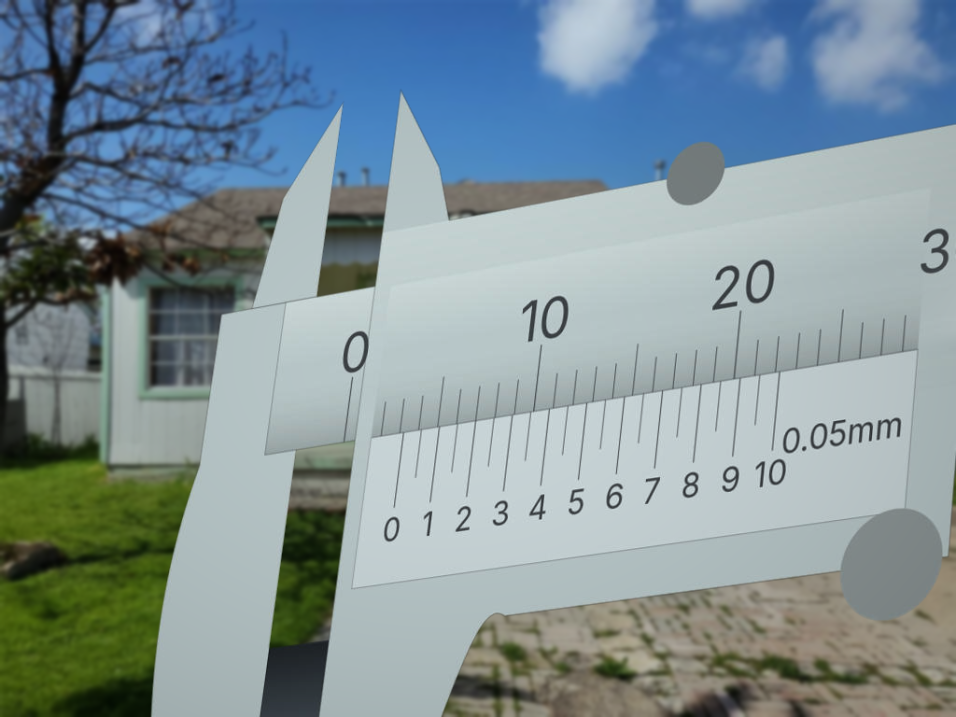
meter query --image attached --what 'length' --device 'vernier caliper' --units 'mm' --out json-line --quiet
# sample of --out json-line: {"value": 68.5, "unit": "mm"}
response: {"value": 3.2, "unit": "mm"}
